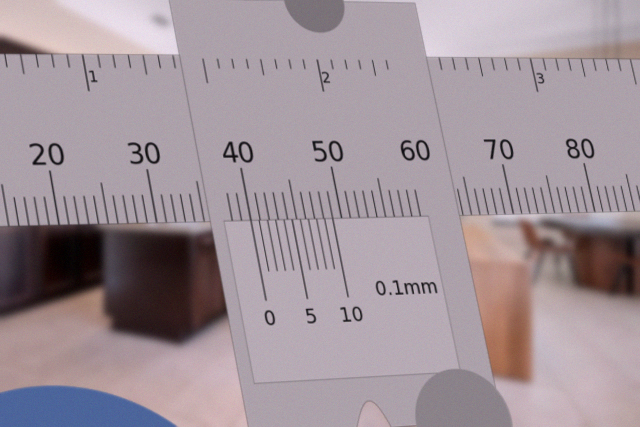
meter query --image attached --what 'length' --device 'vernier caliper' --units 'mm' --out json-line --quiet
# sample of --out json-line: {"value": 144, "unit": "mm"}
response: {"value": 40.0, "unit": "mm"}
